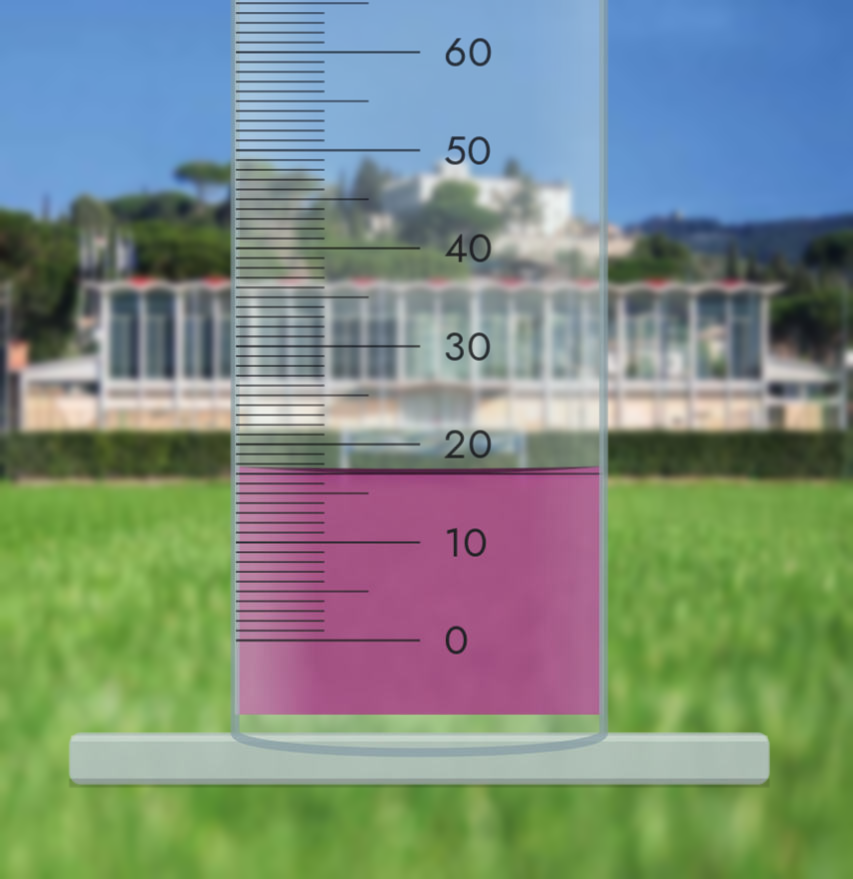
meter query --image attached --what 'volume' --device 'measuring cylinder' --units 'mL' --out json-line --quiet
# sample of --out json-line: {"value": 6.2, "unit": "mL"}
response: {"value": 17, "unit": "mL"}
